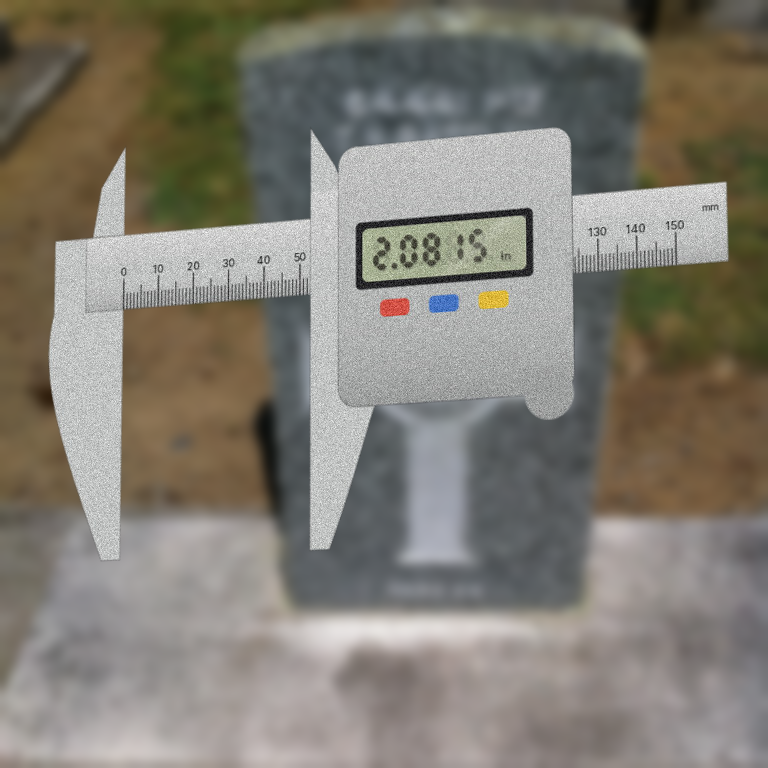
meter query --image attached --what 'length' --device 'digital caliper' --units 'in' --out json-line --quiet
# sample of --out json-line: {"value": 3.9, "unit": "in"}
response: {"value": 2.0815, "unit": "in"}
